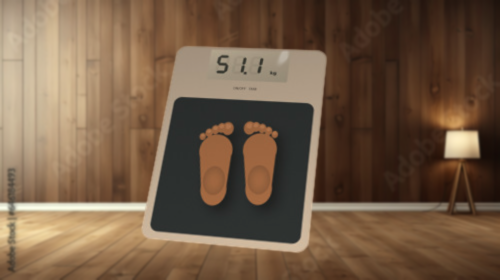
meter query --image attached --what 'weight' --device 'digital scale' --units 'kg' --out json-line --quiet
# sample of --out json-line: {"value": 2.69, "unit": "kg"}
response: {"value": 51.1, "unit": "kg"}
